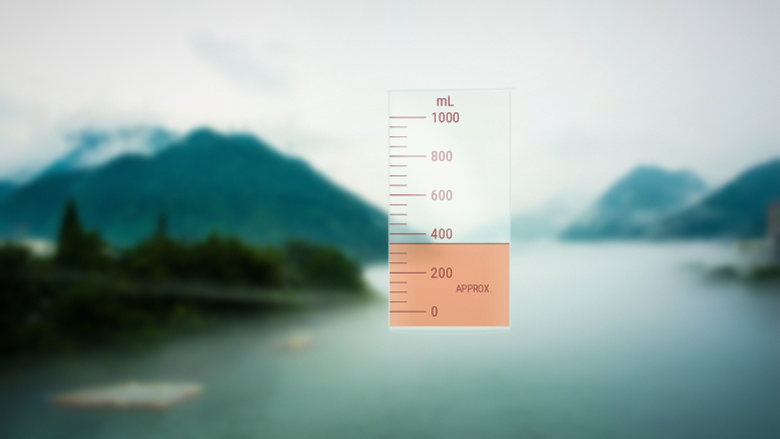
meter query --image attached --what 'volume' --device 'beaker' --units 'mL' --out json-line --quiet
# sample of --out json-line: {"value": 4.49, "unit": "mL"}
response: {"value": 350, "unit": "mL"}
